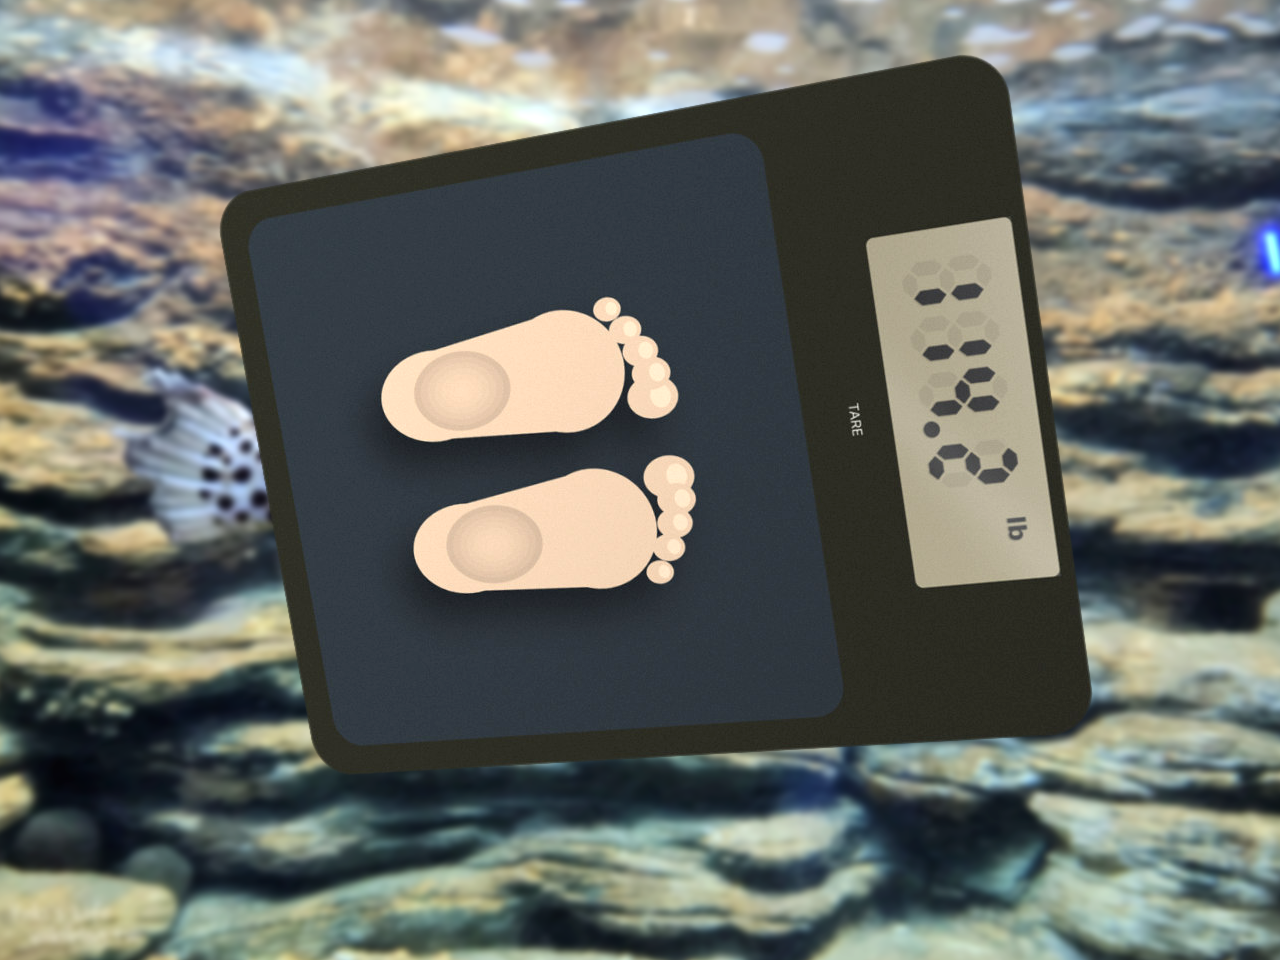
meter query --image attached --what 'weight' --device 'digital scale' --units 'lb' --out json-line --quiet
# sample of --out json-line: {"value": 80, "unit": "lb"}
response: {"value": 114.2, "unit": "lb"}
